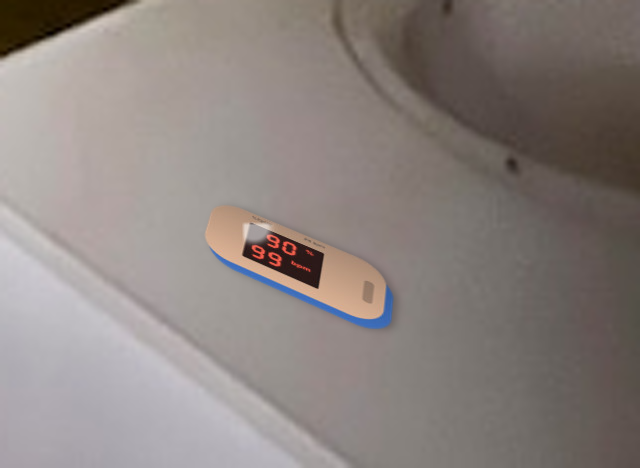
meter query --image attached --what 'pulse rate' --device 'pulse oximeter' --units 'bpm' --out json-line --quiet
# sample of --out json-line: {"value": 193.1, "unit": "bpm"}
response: {"value": 99, "unit": "bpm"}
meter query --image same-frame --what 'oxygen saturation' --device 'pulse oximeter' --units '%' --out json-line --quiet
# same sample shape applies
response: {"value": 90, "unit": "%"}
